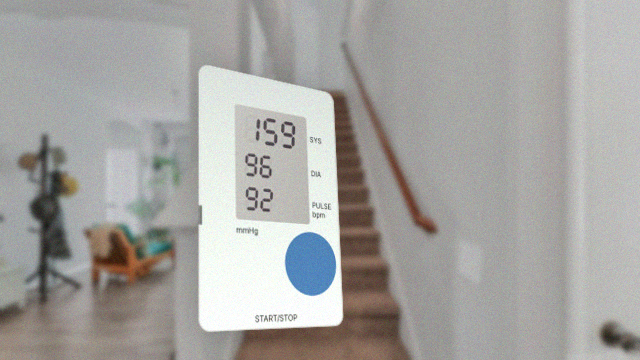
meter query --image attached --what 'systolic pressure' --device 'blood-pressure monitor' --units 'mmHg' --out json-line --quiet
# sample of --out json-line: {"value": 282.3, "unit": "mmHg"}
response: {"value": 159, "unit": "mmHg"}
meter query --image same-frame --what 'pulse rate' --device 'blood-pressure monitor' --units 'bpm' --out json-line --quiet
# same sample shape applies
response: {"value": 92, "unit": "bpm"}
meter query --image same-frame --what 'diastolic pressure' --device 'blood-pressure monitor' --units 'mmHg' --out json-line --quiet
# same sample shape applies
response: {"value": 96, "unit": "mmHg"}
